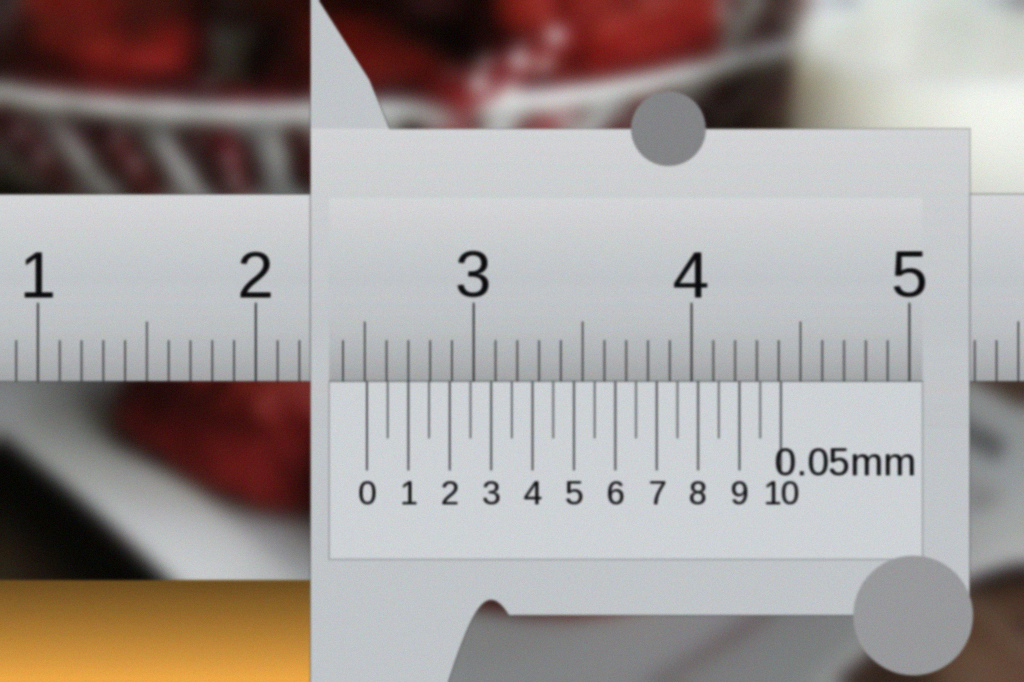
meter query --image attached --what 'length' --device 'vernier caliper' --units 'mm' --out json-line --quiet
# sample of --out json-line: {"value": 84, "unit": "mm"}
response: {"value": 25.1, "unit": "mm"}
